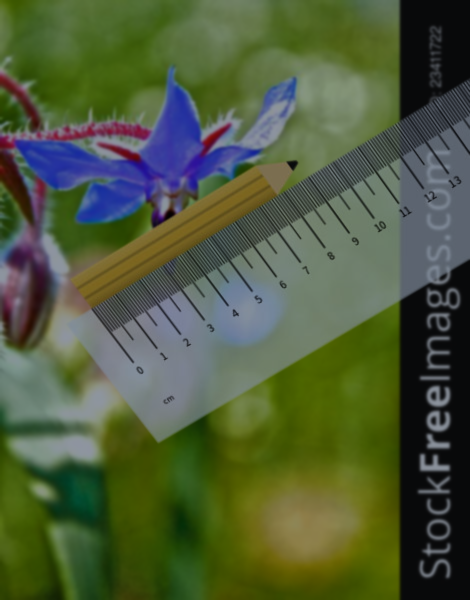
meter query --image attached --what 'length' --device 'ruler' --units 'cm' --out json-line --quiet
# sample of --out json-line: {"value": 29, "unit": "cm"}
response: {"value": 9, "unit": "cm"}
